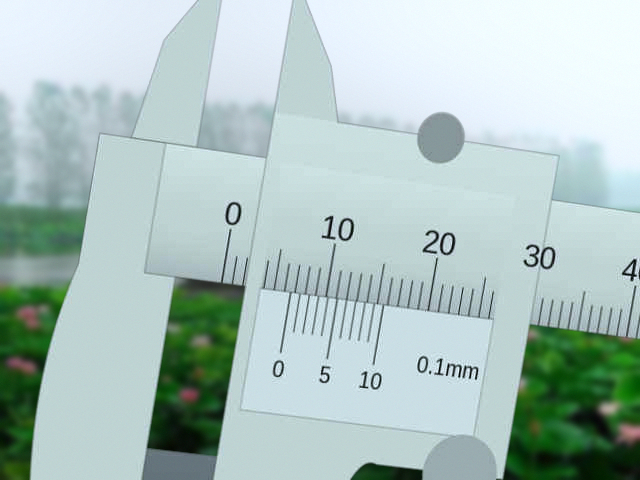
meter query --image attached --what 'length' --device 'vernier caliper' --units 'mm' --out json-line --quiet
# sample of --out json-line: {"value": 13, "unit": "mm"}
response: {"value": 6.6, "unit": "mm"}
